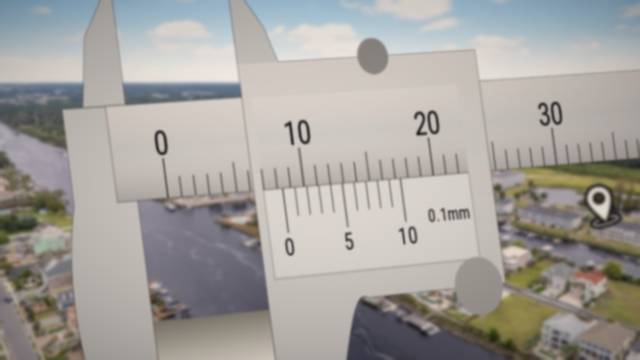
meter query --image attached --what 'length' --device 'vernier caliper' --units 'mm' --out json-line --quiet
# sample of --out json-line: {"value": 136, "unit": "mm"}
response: {"value": 8.4, "unit": "mm"}
